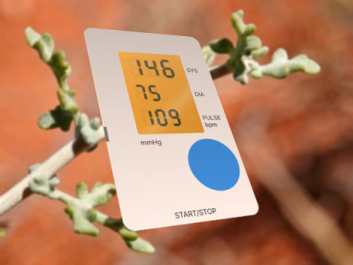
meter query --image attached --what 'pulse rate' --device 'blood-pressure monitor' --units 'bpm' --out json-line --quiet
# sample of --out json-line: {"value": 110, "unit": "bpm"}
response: {"value": 109, "unit": "bpm"}
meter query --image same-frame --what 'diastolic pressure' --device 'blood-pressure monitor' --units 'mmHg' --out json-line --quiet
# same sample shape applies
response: {"value": 75, "unit": "mmHg"}
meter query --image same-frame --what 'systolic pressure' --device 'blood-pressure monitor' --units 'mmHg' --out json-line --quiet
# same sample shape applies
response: {"value": 146, "unit": "mmHg"}
